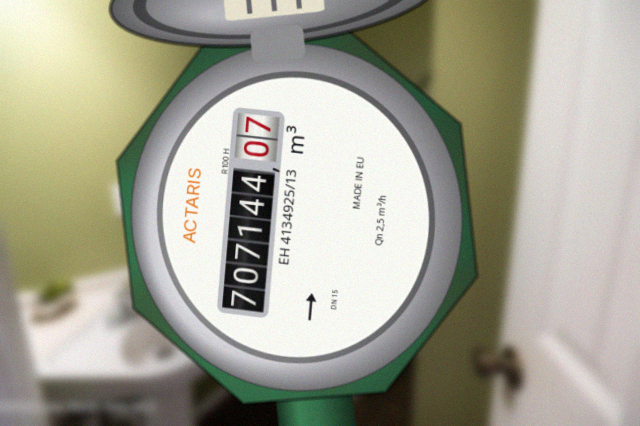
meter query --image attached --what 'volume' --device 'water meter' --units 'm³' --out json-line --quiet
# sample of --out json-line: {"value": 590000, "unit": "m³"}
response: {"value": 707144.07, "unit": "m³"}
